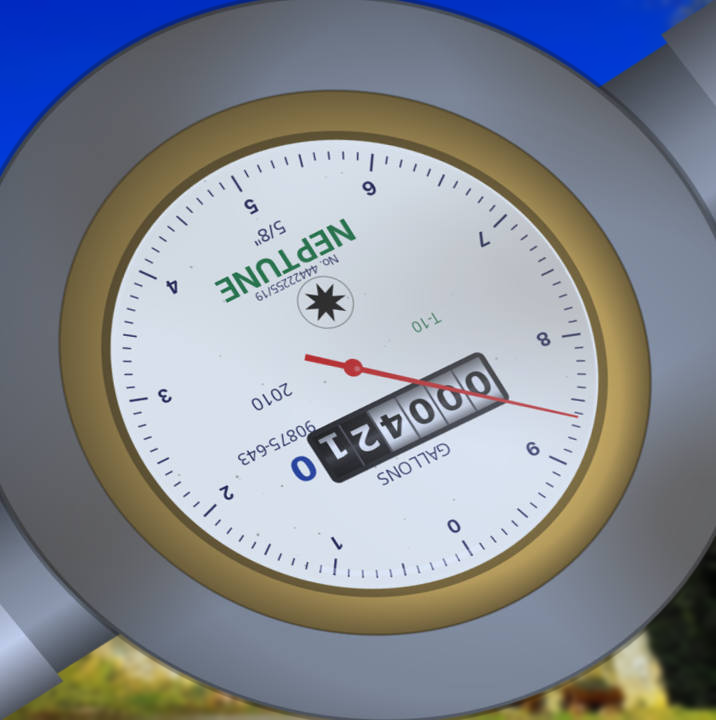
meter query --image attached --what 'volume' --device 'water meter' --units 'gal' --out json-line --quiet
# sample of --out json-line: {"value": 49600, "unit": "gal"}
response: {"value": 4208.6, "unit": "gal"}
